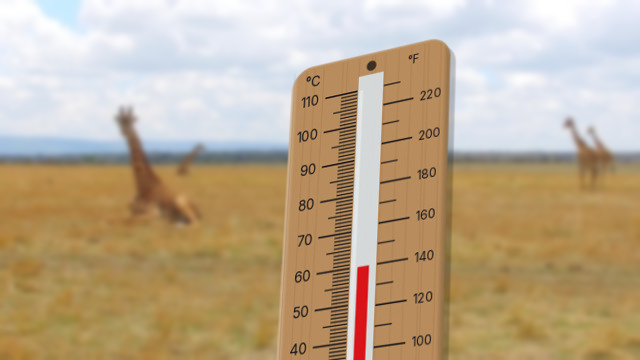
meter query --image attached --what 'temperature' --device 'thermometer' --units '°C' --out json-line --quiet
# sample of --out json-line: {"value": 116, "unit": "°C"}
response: {"value": 60, "unit": "°C"}
